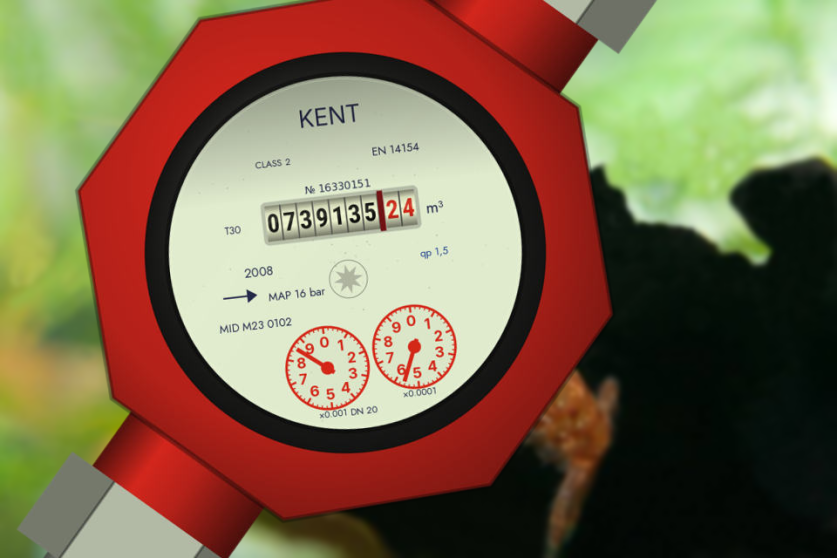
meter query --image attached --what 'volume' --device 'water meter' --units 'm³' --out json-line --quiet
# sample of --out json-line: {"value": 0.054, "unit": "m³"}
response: {"value": 739135.2485, "unit": "m³"}
